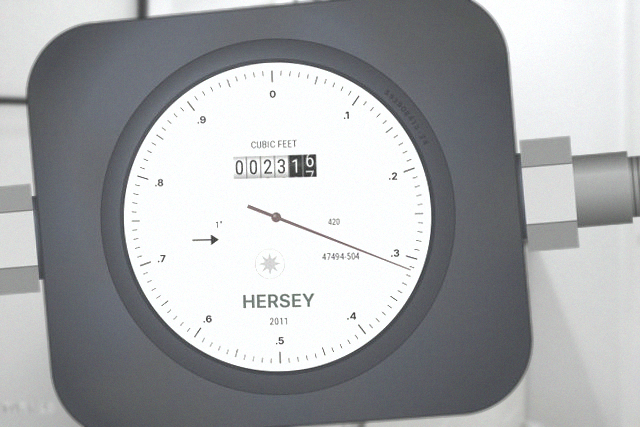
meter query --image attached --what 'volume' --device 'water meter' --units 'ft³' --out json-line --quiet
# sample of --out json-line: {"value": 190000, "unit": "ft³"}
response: {"value": 2316.31, "unit": "ft³"}
